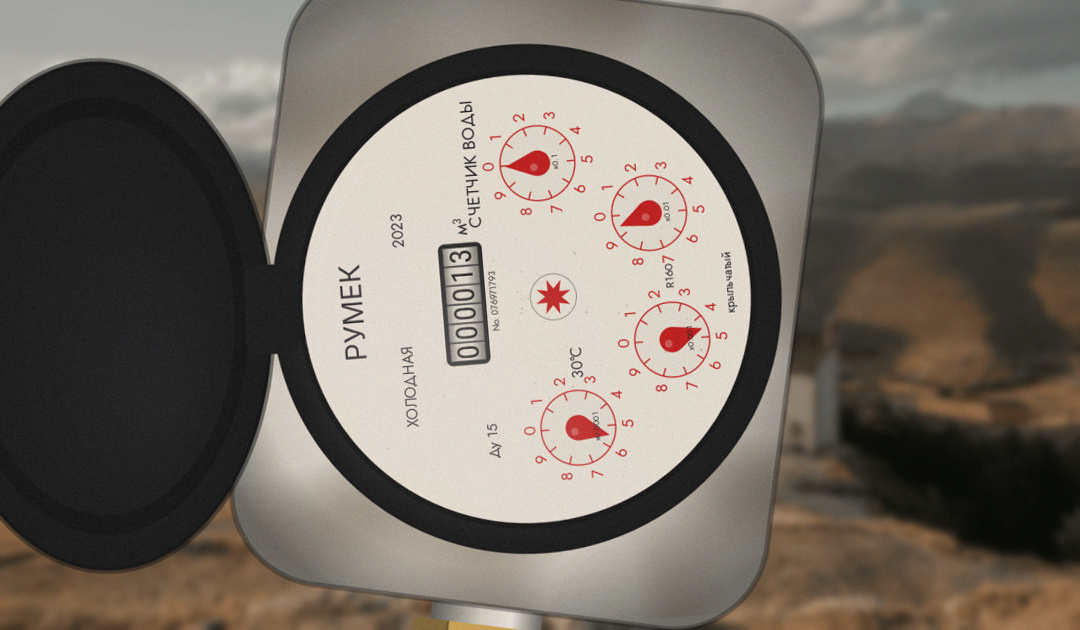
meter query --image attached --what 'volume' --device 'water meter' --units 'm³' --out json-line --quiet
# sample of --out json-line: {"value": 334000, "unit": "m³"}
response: {"value": 12.9945, "unit": "m³"}
